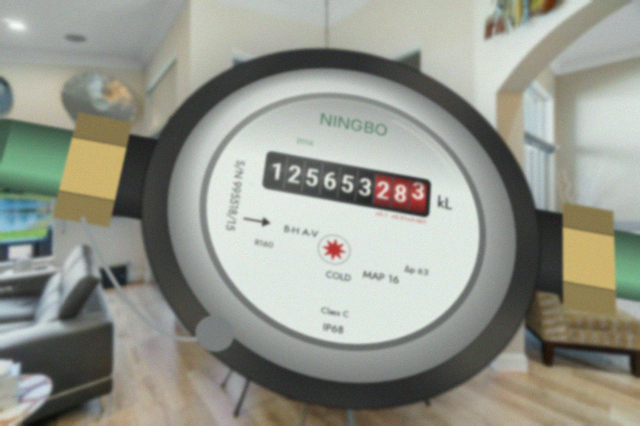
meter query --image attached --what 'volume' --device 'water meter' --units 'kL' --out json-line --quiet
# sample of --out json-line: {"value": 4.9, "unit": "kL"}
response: {"value": 125653.283, "unit": "kL"}
